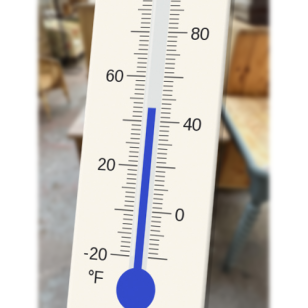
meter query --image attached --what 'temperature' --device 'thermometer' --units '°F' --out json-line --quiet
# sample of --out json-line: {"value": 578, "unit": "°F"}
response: {"value": 46, "unit": "°F"}
